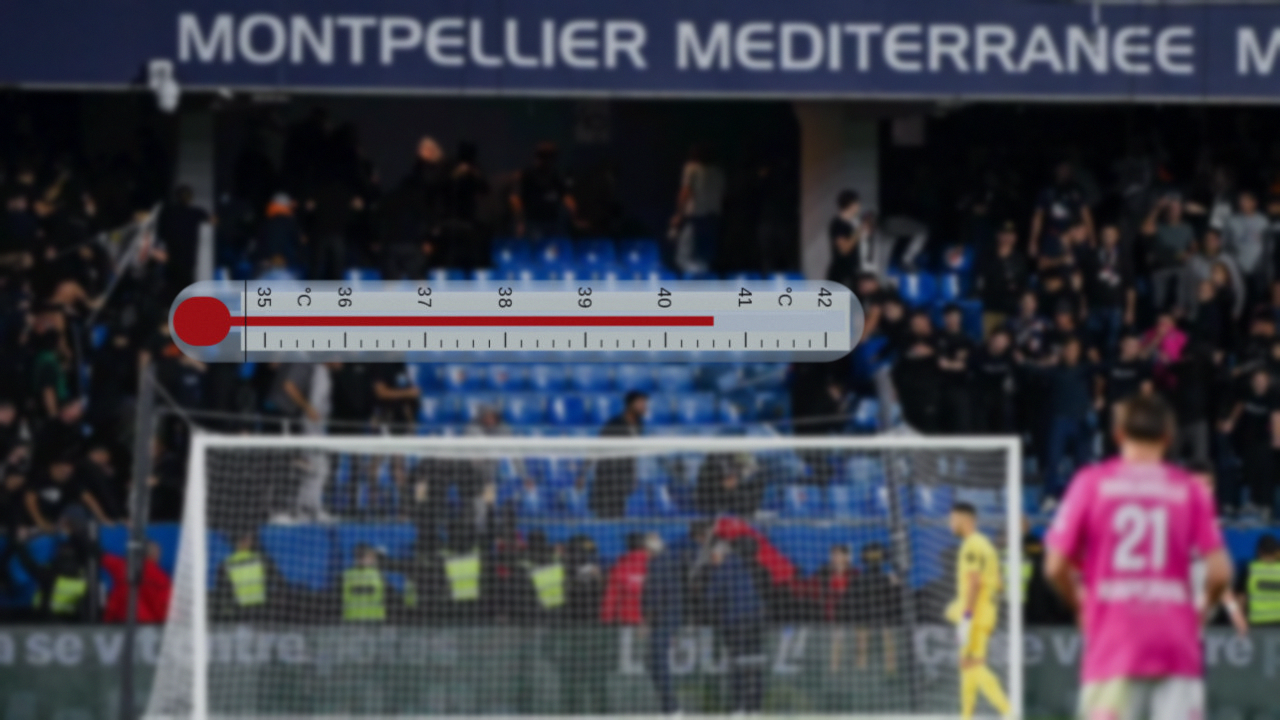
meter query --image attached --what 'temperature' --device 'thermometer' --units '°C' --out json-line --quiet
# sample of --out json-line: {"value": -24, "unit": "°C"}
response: {"value": 40.6, "unit": "°C"}
